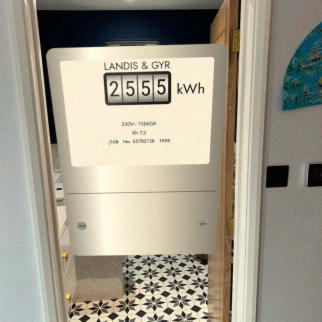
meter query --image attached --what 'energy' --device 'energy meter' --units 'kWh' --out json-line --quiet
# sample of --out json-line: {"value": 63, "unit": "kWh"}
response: {"value": 2555, "unit": "kWh"}
